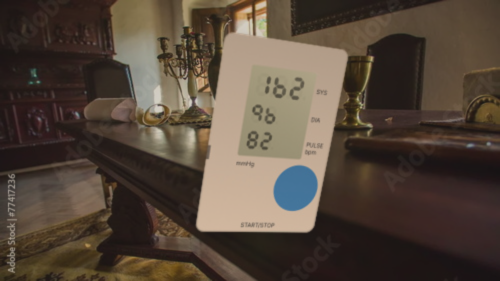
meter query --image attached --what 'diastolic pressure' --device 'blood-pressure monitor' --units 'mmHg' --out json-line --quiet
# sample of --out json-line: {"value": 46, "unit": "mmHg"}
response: {"value": 96, "unit": "mmHg"}
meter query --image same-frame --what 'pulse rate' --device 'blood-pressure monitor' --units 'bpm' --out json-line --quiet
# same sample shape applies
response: {"value": 82, "unit": "bpm"}
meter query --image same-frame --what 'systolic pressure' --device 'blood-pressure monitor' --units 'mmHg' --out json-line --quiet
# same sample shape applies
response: {"value": 162, "unit": "mmHg"}
